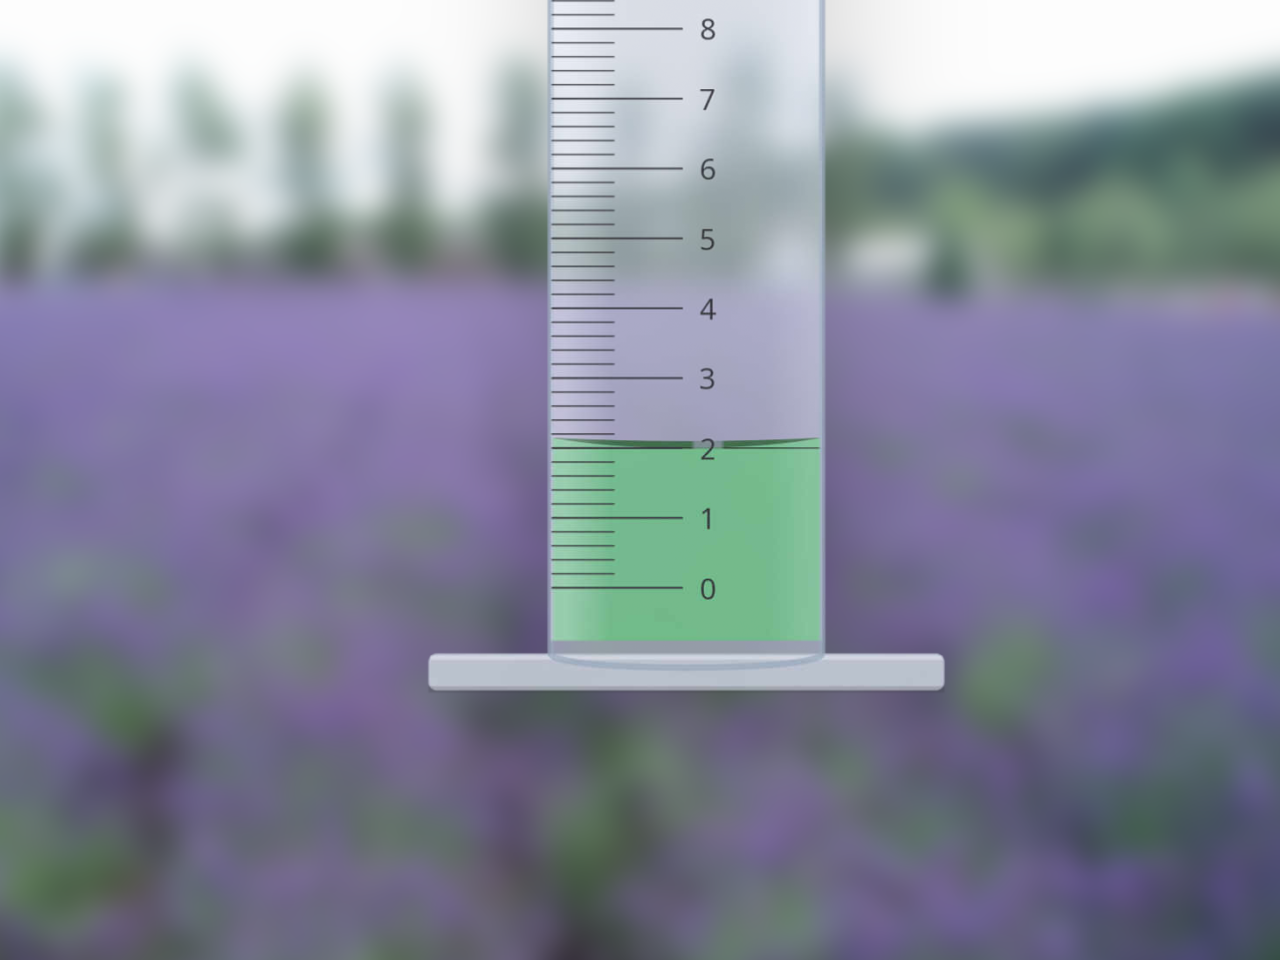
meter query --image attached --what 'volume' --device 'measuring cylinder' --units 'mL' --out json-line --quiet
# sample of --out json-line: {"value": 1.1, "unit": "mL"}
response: {"value": 2, "unit": "mL"}
